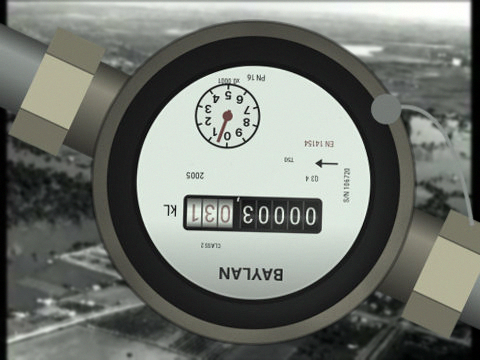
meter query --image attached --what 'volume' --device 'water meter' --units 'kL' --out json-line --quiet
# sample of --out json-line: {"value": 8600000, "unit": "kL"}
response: {"value": 3.0310, "unit": "kL"}
